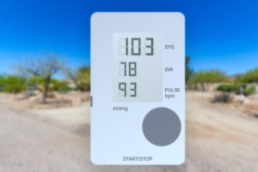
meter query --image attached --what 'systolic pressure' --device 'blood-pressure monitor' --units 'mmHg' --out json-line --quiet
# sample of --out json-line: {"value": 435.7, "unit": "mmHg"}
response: {"value": 103, "unit": "mmHg"}
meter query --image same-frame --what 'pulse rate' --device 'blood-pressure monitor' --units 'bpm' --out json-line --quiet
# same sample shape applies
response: {"value": 93, "unit": "bpm"}
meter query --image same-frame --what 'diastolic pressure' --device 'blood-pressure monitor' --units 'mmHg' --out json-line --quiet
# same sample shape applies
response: {"value": 78, "unit": "mmHg"}
